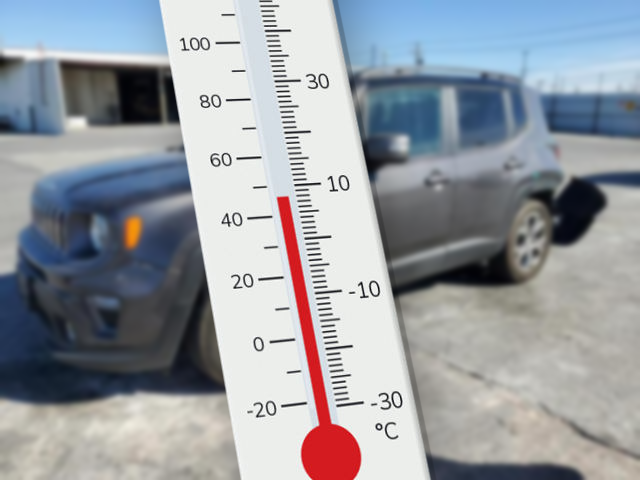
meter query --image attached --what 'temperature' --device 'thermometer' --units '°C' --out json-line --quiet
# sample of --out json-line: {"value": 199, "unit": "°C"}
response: {"value": 8, "unit": "°C"}
